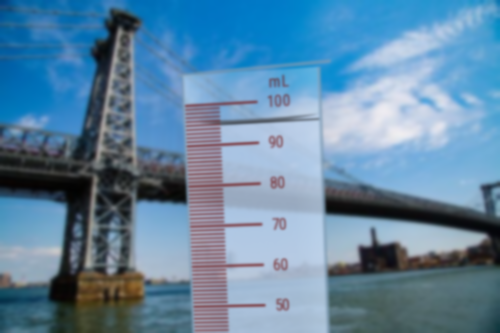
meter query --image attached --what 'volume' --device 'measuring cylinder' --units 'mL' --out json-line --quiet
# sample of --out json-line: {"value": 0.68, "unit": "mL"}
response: {"value": 95, "unit": "mL"}
